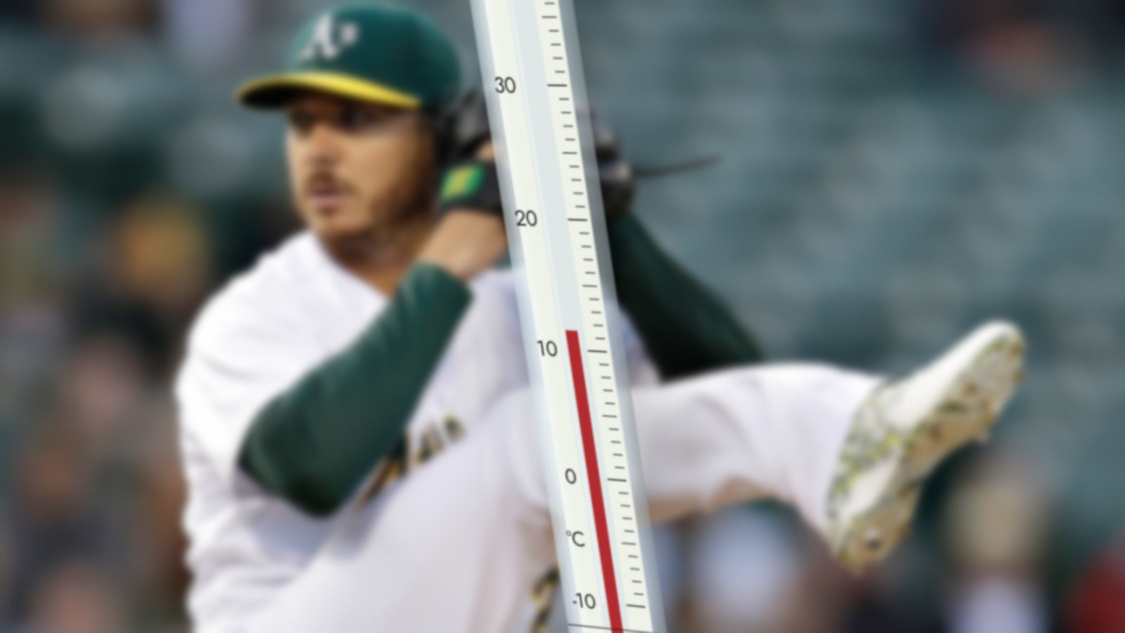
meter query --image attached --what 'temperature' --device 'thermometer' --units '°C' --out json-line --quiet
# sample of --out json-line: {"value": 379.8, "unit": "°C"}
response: {"value": 11.5, "unit": "°C"}
